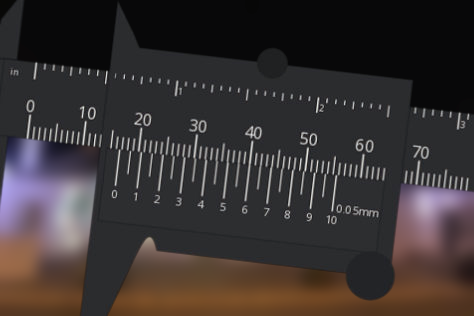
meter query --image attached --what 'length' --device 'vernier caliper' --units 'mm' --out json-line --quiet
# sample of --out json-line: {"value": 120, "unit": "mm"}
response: {"value": 16.6, "unit": "mm"}
